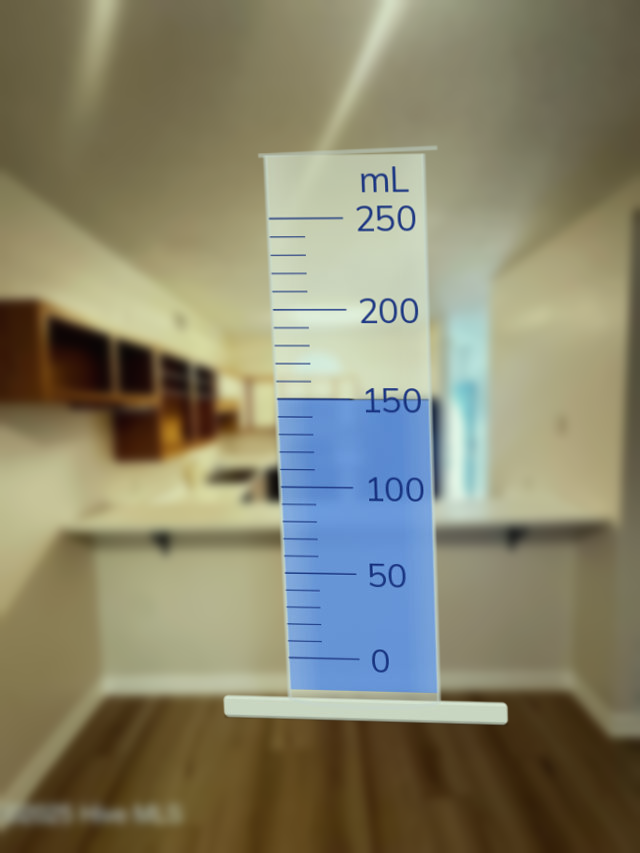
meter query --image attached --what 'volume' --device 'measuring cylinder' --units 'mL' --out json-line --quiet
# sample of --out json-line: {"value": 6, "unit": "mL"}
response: {"value": 150, "unit": "mL"}
